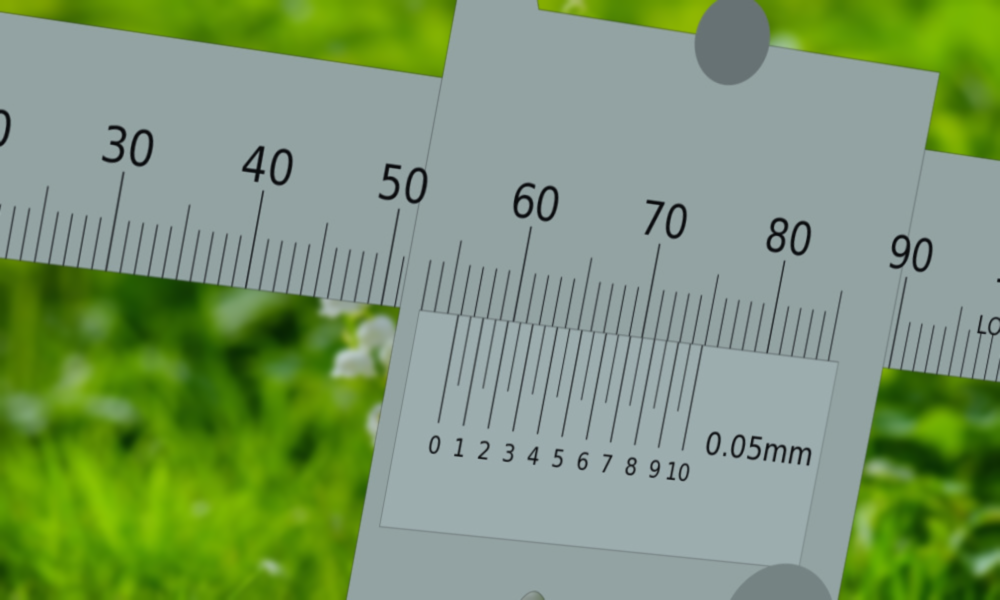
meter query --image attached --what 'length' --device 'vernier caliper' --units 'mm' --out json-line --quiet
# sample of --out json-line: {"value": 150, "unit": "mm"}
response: {"value": 55.8, "unit": "mm"}
